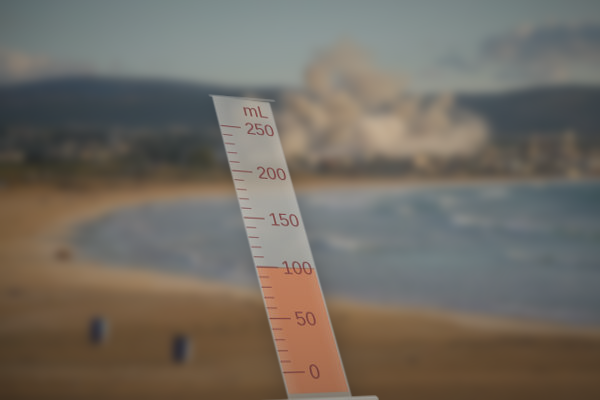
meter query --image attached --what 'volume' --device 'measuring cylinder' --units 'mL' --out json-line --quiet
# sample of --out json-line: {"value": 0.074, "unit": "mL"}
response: {"value": 100, "unit": "mL"}
